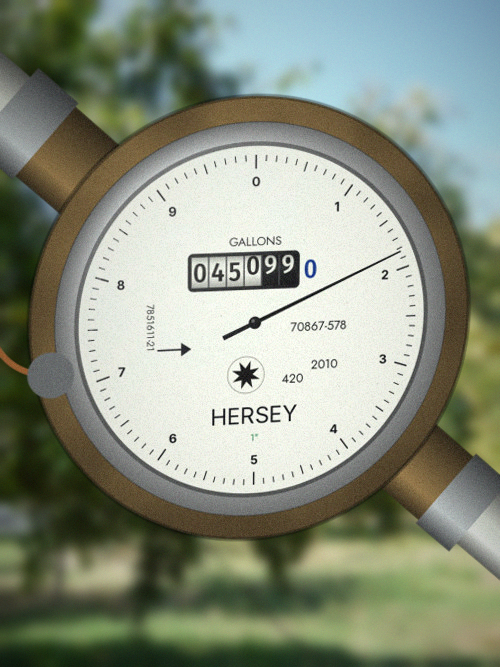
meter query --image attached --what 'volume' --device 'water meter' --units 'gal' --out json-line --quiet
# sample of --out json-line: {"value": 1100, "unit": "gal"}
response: {"value": 450991.8, "unit": "gal"}
